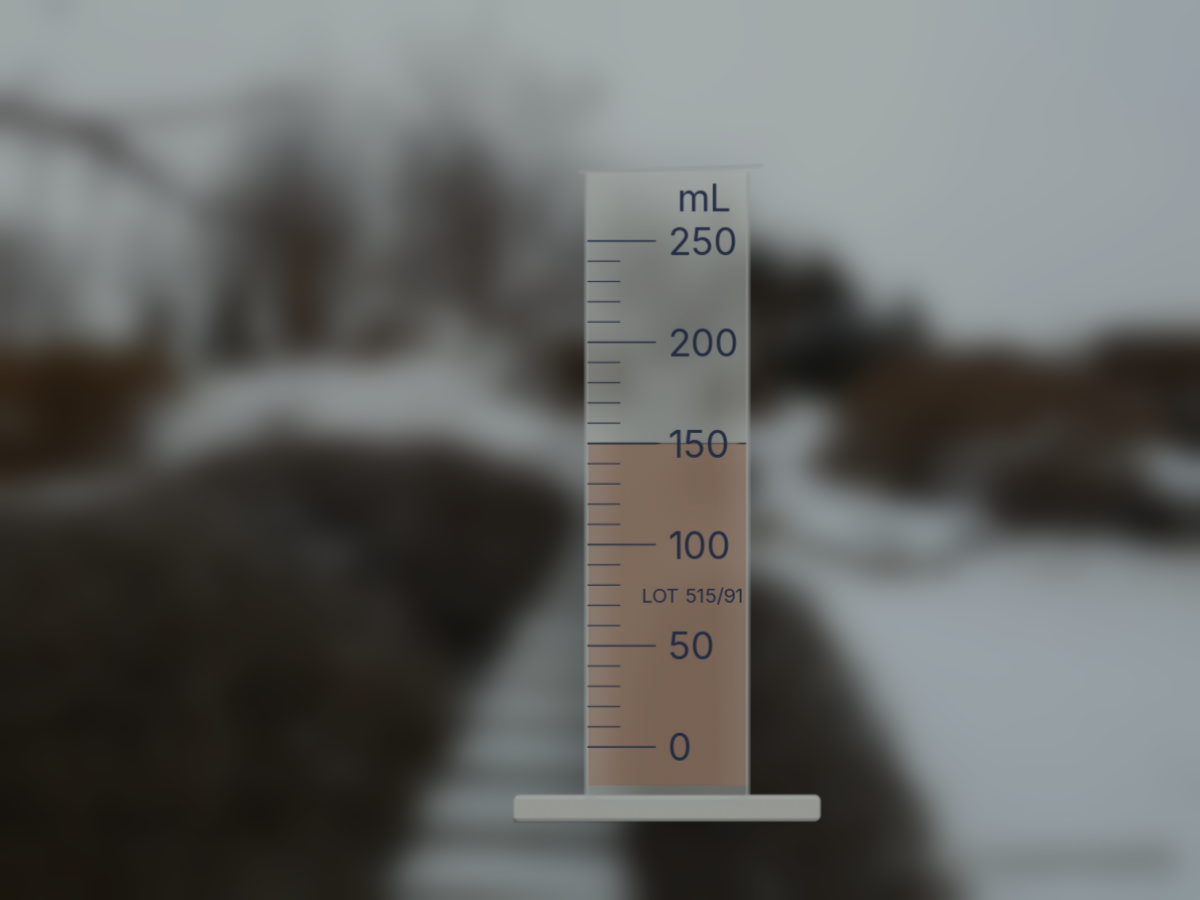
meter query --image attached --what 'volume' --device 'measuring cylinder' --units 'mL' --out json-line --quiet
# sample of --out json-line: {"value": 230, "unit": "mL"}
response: {"value": 150, "unit": "mL"}
